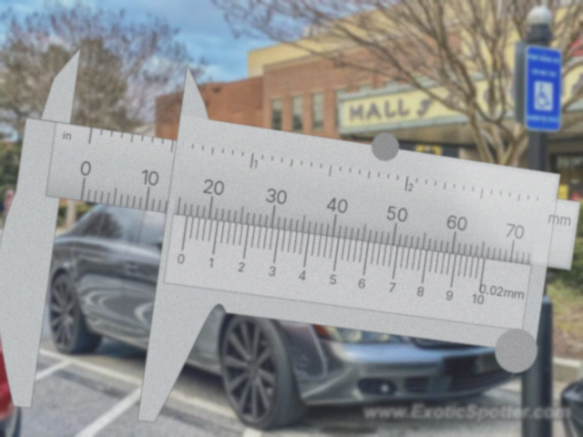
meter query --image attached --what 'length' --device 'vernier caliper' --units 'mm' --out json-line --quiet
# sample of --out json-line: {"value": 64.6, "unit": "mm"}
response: {"value": 16.5, "unit": "mm"}
